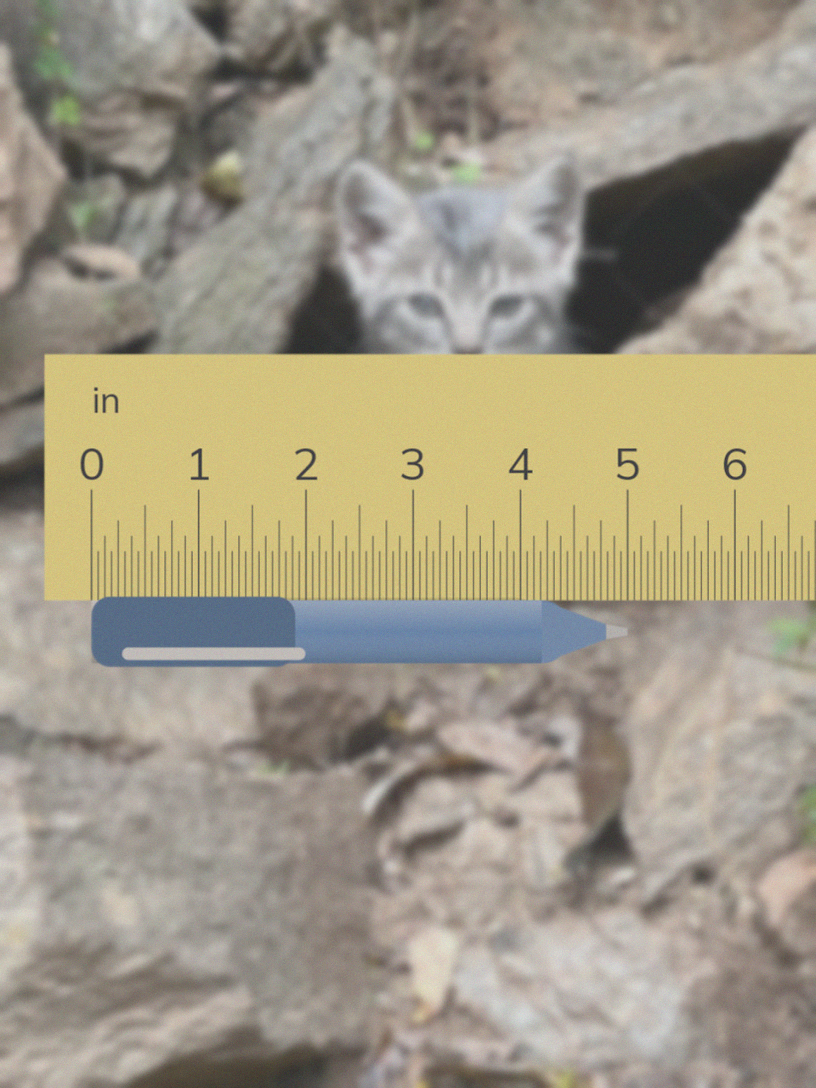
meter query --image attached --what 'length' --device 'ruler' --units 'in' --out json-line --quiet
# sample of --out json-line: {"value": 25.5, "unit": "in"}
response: {"value": 5, "unit": "in"}
